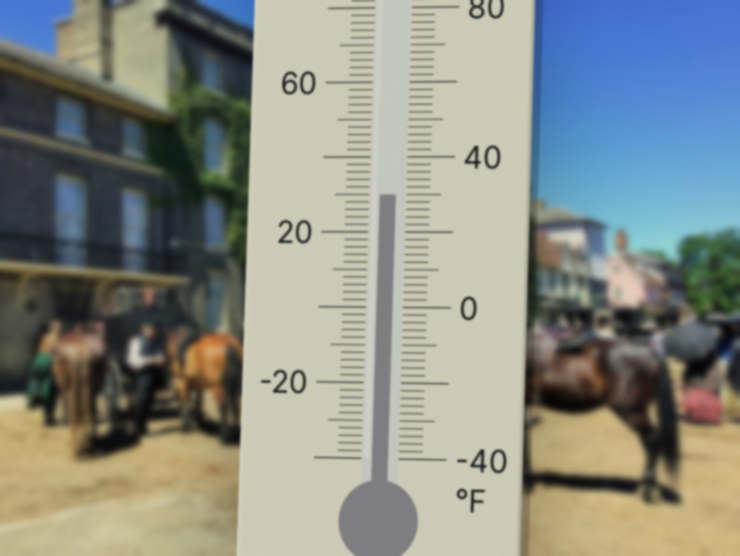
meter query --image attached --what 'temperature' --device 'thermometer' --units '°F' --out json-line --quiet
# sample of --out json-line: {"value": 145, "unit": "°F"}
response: {"value": 30, "unit": "°F"}
